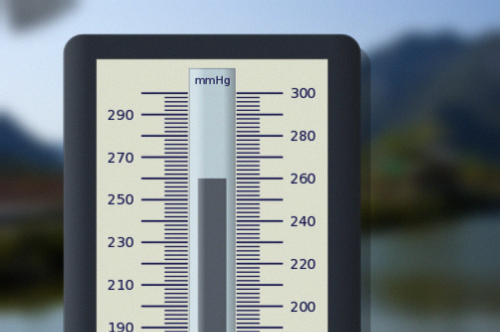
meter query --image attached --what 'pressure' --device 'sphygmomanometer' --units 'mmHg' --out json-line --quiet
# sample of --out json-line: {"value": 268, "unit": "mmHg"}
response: {"value": 260, "unit": "mmHg"}
